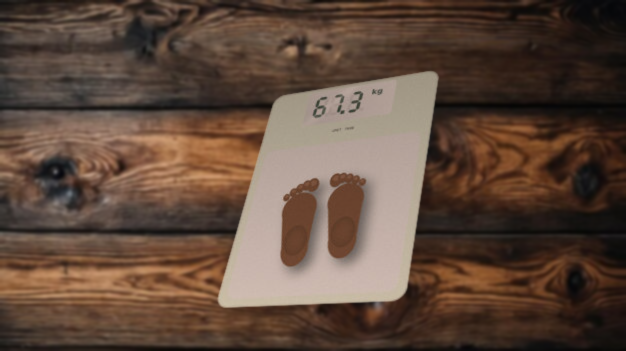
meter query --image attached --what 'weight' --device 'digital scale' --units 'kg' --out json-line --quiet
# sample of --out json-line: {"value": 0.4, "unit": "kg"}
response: {"value": 67.3, "unit": "kg"}
